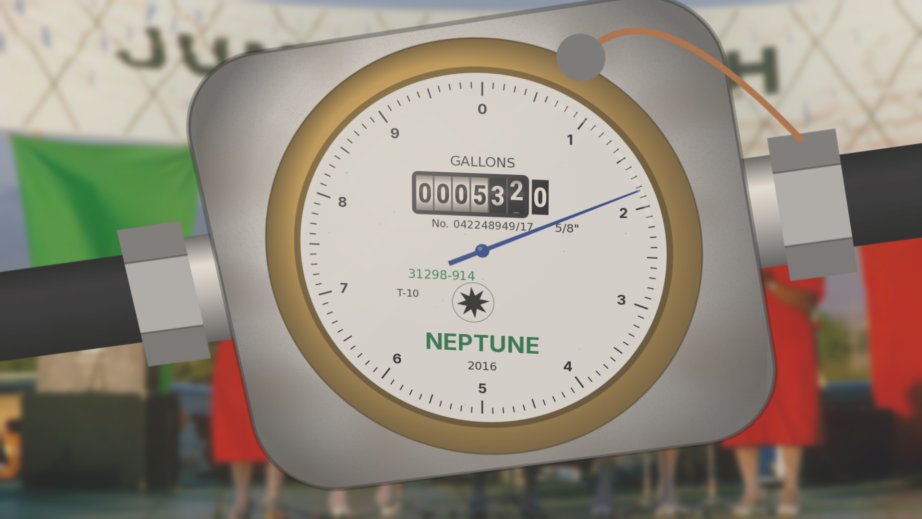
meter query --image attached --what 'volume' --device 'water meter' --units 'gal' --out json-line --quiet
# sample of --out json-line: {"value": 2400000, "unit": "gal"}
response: {"value": 5321.8, "unit": "gal"}
